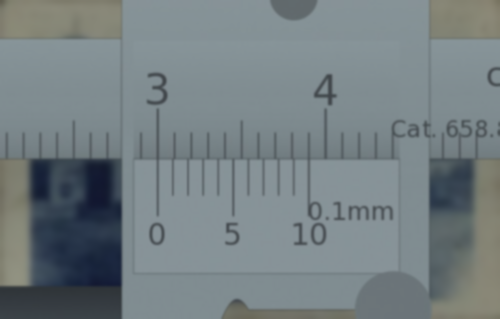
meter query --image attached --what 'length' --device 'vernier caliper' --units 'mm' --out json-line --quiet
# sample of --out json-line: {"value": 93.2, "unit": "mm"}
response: {"value": 30.0, "unit": "mm"}
